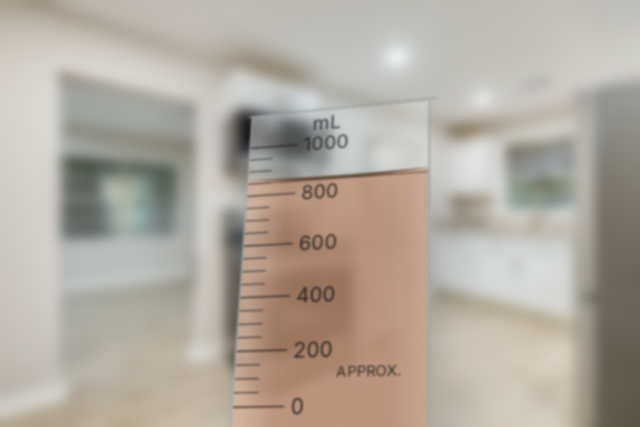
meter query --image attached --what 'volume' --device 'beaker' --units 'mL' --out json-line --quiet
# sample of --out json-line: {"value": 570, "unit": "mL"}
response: {"value": 850, "unit": "mL"}
